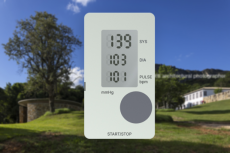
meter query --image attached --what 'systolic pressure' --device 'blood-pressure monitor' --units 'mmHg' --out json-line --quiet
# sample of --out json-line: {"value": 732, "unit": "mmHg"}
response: {"value": 139, "unit": "mmHg"}
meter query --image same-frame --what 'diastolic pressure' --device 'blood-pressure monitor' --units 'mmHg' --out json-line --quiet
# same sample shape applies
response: {"value": 103, "unit": "mmHg"}
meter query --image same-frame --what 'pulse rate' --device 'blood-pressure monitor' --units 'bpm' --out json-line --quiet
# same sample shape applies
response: {"value": 101, "unit": "bpm"}
